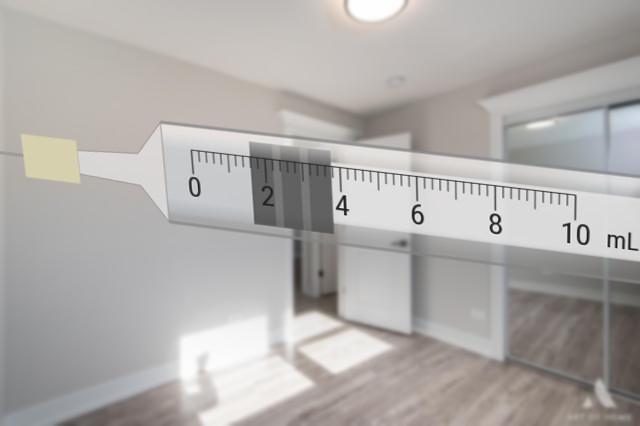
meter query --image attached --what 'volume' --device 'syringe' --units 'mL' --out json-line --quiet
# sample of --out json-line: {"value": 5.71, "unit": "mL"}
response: {"value": 1.6, "unit": "mL"}
